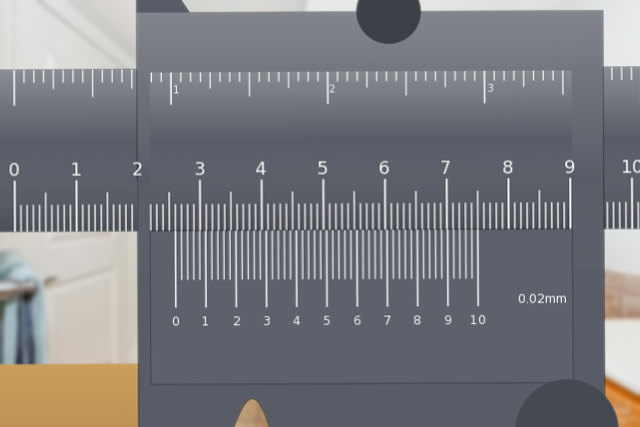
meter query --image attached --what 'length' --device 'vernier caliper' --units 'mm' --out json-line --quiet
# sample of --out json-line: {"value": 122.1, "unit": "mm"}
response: {"value": 26.0, "unit": "mm"}
